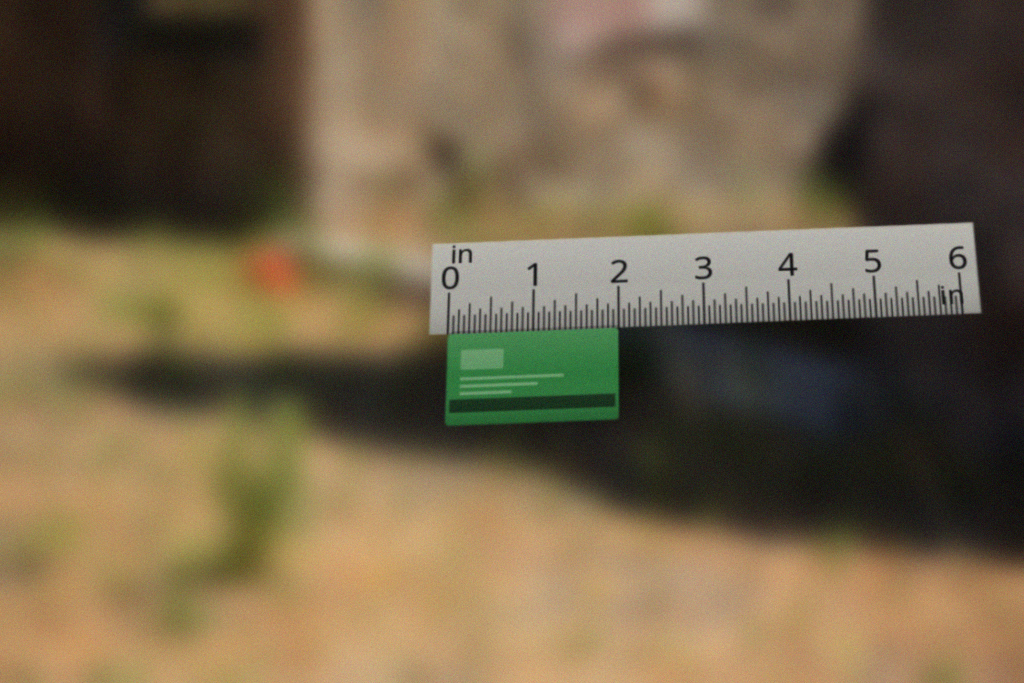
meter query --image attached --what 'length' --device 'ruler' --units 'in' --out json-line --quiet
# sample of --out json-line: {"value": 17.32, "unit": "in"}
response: {"value": 2, "unit": "in"}
